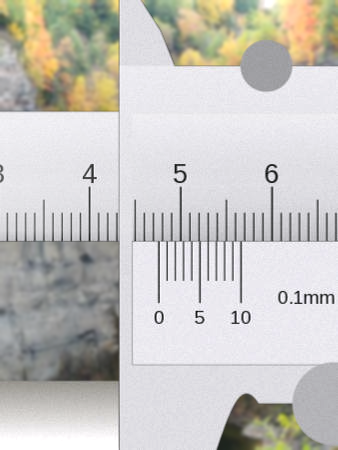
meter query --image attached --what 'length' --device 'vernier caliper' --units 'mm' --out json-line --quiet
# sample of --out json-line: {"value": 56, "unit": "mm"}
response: {"value": 47.6, "unit": "mm"}
